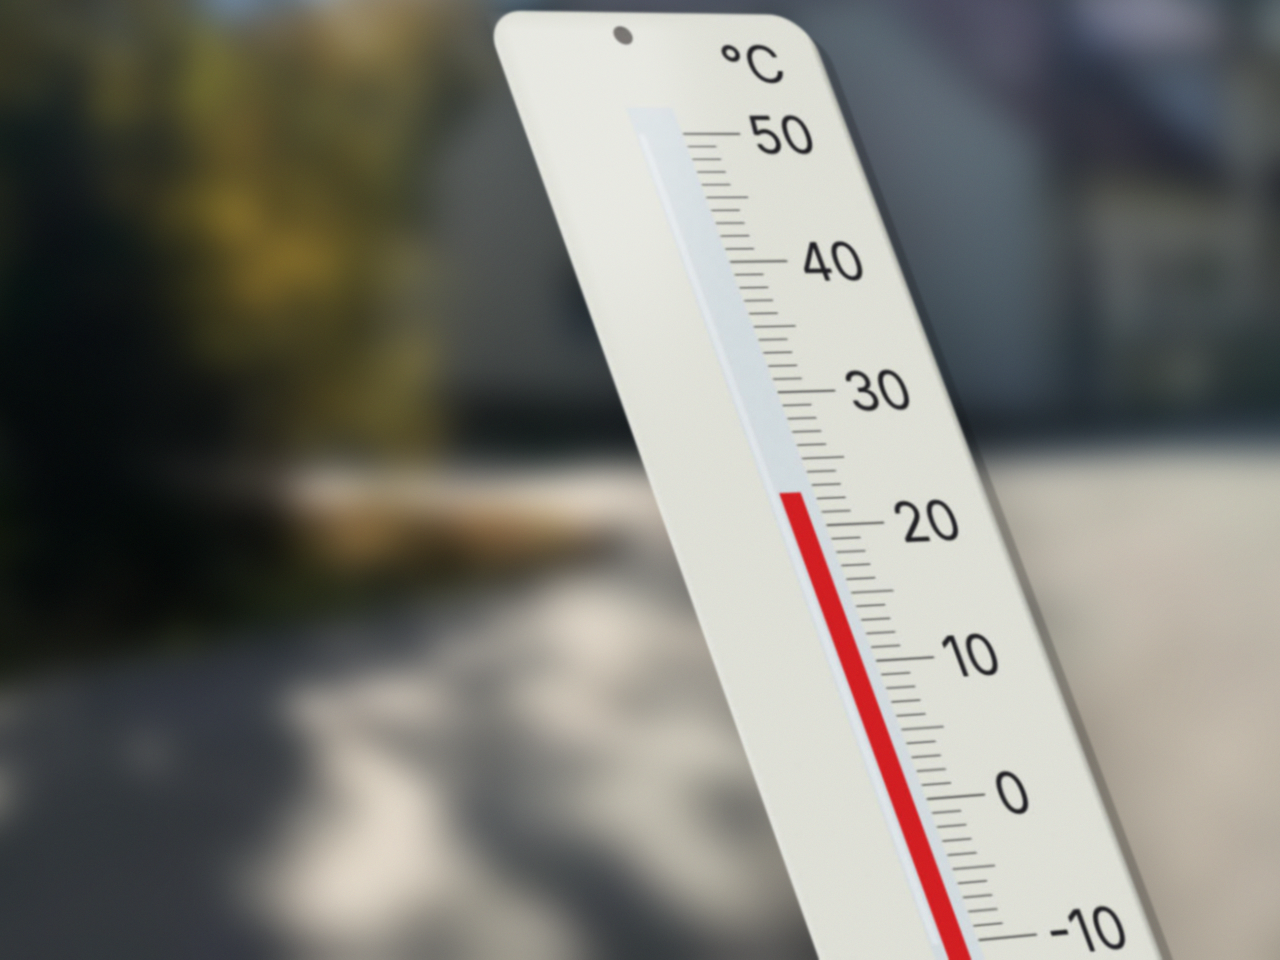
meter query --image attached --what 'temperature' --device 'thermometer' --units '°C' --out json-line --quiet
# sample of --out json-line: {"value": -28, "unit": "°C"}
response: {"value": 22.5, "unit": "°C"}
